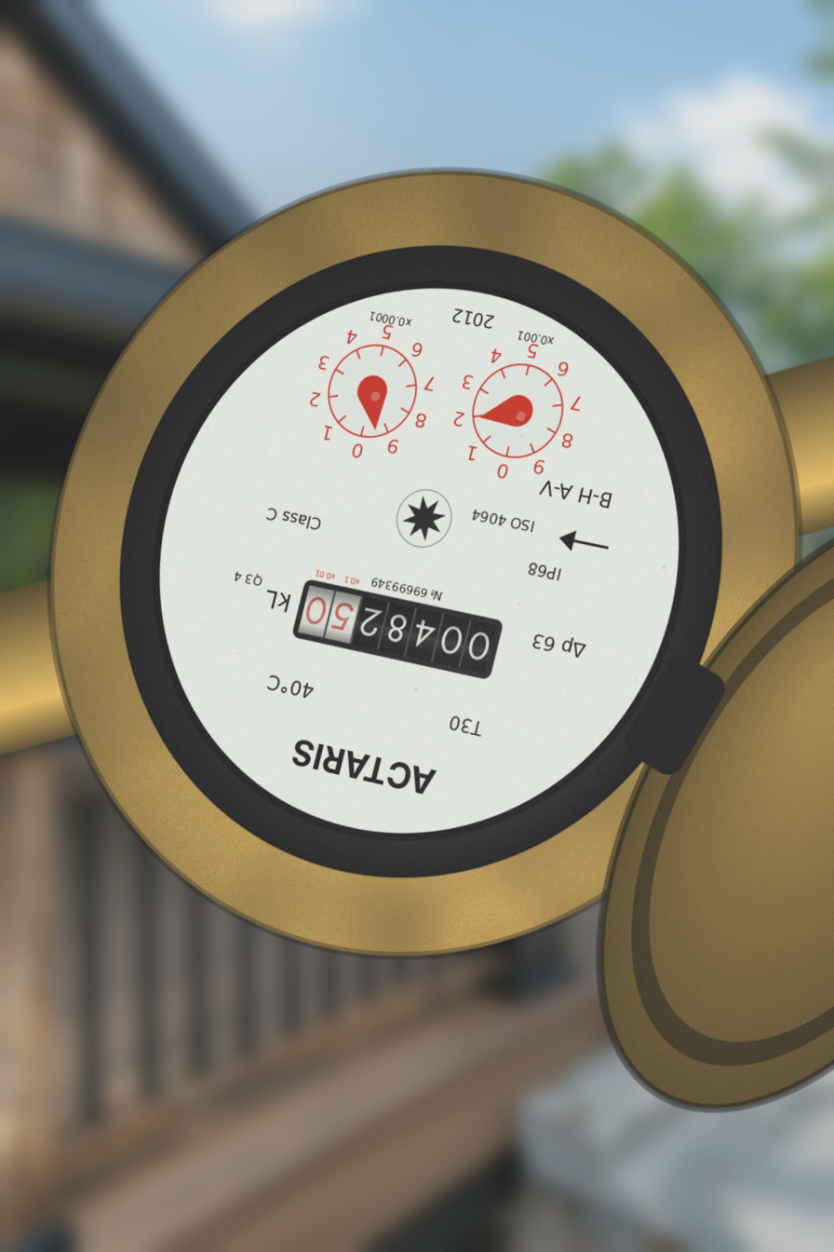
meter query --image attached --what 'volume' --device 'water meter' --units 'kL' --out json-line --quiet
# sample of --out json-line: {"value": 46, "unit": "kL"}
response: {"value": 482.5019, "unit": "kL"}
